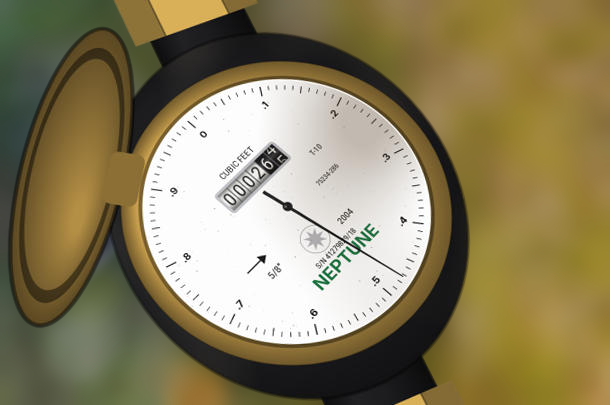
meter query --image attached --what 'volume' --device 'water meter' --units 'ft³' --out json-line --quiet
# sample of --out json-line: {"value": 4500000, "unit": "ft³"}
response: {"value": 264.47, "unit": "ft³"}
